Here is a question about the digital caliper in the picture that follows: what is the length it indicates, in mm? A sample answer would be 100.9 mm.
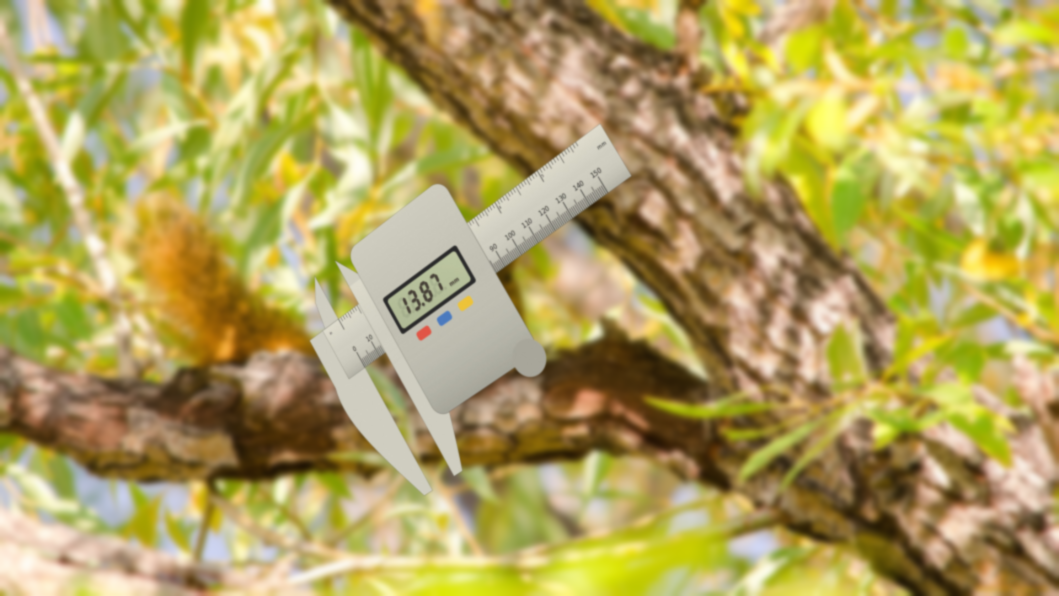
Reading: 13.87 mm
